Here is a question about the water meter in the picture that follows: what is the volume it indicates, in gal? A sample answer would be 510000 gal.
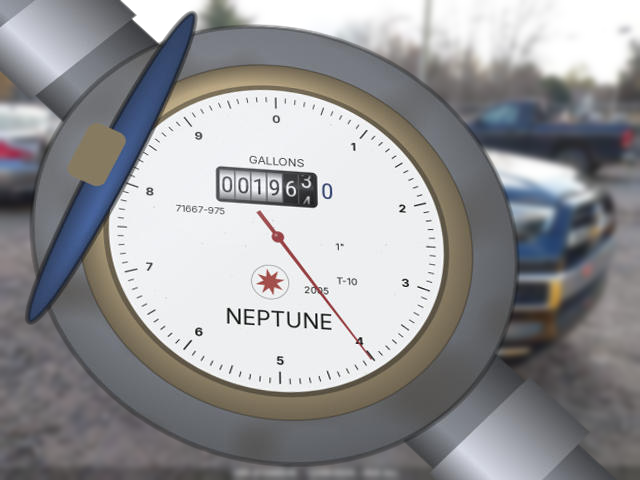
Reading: 19634.0 gal
